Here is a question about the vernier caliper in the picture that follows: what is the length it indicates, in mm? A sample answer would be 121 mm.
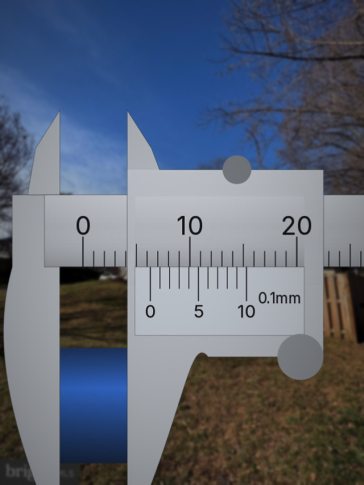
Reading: 6.3 mm
